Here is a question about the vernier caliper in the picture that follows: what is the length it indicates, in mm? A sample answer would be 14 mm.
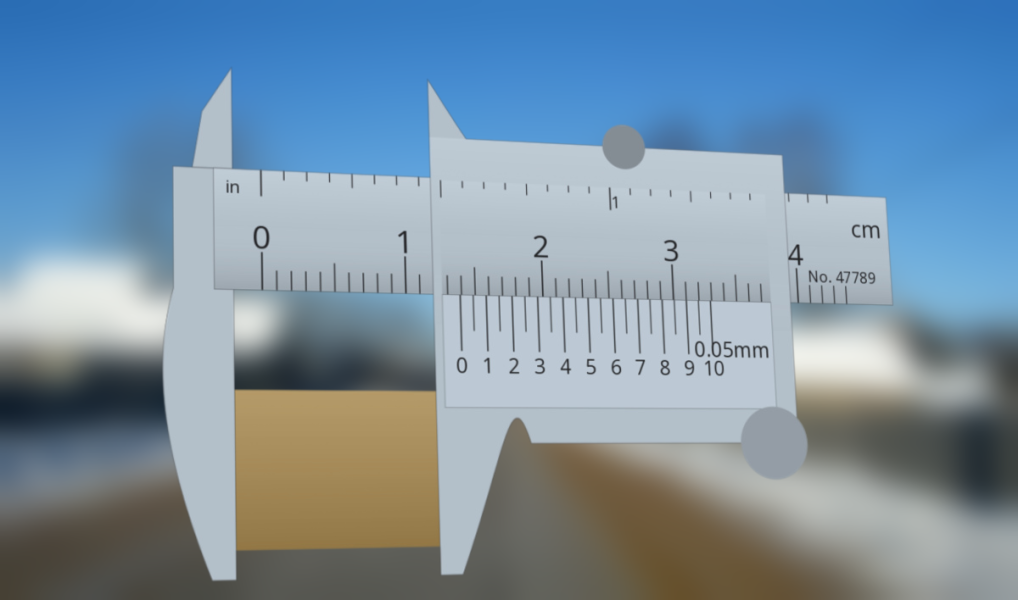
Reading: 13.9 mm
